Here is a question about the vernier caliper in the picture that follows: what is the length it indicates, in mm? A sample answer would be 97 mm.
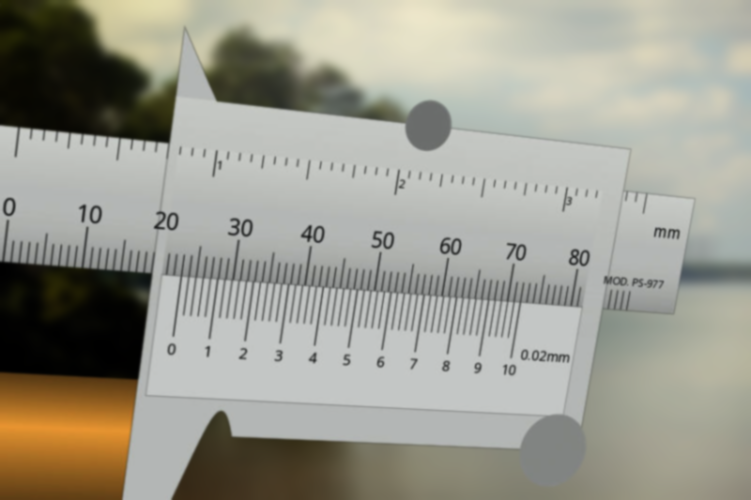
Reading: 23.0 mm
